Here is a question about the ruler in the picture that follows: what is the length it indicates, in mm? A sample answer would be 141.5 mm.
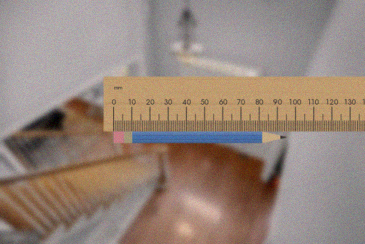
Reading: 95 mm
